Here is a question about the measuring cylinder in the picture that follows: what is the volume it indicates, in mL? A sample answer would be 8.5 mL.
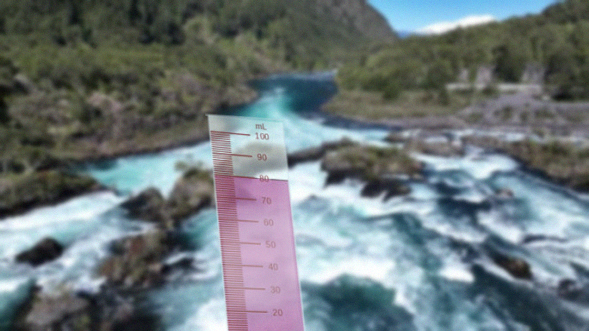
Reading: 80 mL
